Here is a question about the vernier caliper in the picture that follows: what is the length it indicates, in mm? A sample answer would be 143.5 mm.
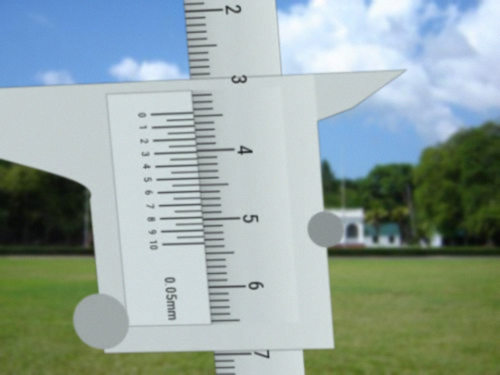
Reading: 34.5 mm
